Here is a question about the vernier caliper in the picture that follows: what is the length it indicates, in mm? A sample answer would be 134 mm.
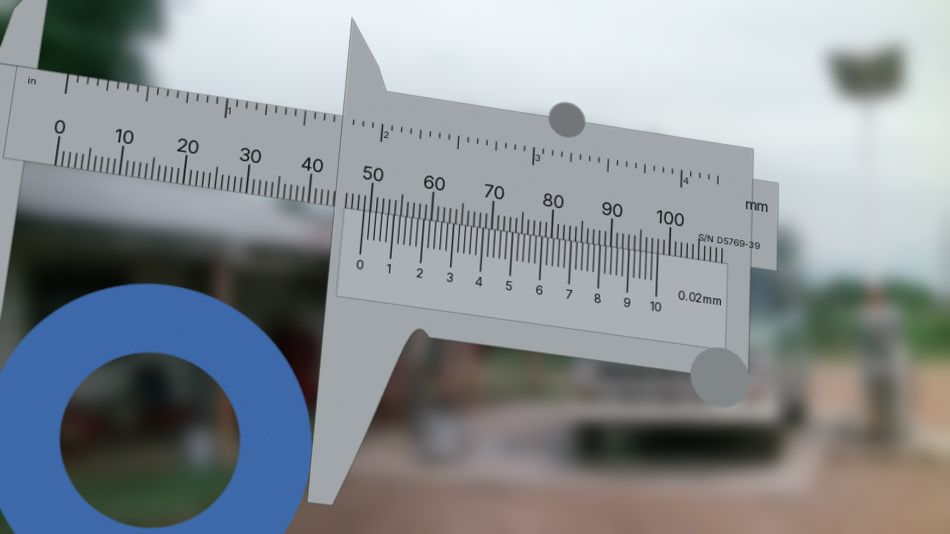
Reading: 49.0 mm
